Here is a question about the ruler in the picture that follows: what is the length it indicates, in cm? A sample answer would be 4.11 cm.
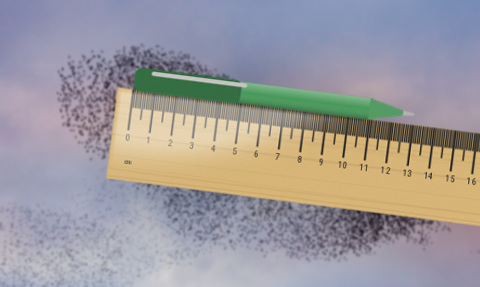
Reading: 13 cm
